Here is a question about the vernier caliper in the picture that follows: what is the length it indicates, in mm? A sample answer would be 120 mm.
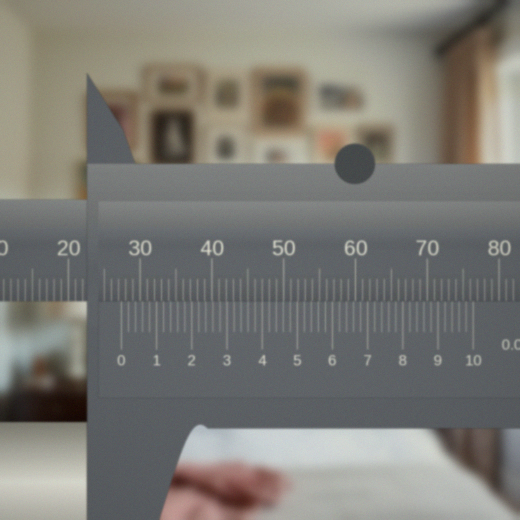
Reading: 27.4 mm
